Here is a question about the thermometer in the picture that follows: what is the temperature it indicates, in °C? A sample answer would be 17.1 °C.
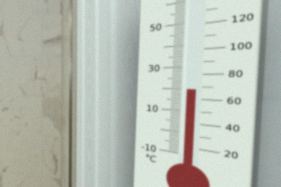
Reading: 20 °C
